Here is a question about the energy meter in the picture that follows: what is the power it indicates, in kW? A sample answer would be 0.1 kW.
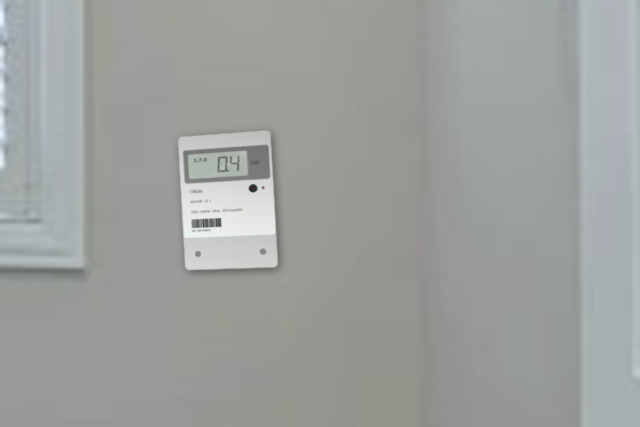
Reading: 0.4 kW
